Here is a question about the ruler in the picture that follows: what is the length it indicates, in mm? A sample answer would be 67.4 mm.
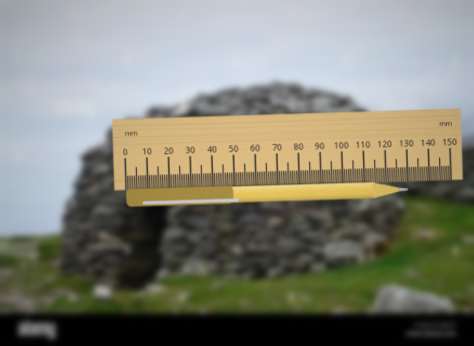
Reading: 130 mm
